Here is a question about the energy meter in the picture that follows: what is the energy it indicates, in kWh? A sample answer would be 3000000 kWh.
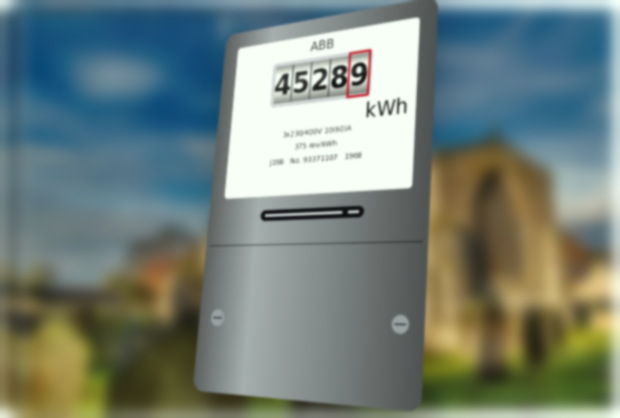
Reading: 4528.9 kWh
